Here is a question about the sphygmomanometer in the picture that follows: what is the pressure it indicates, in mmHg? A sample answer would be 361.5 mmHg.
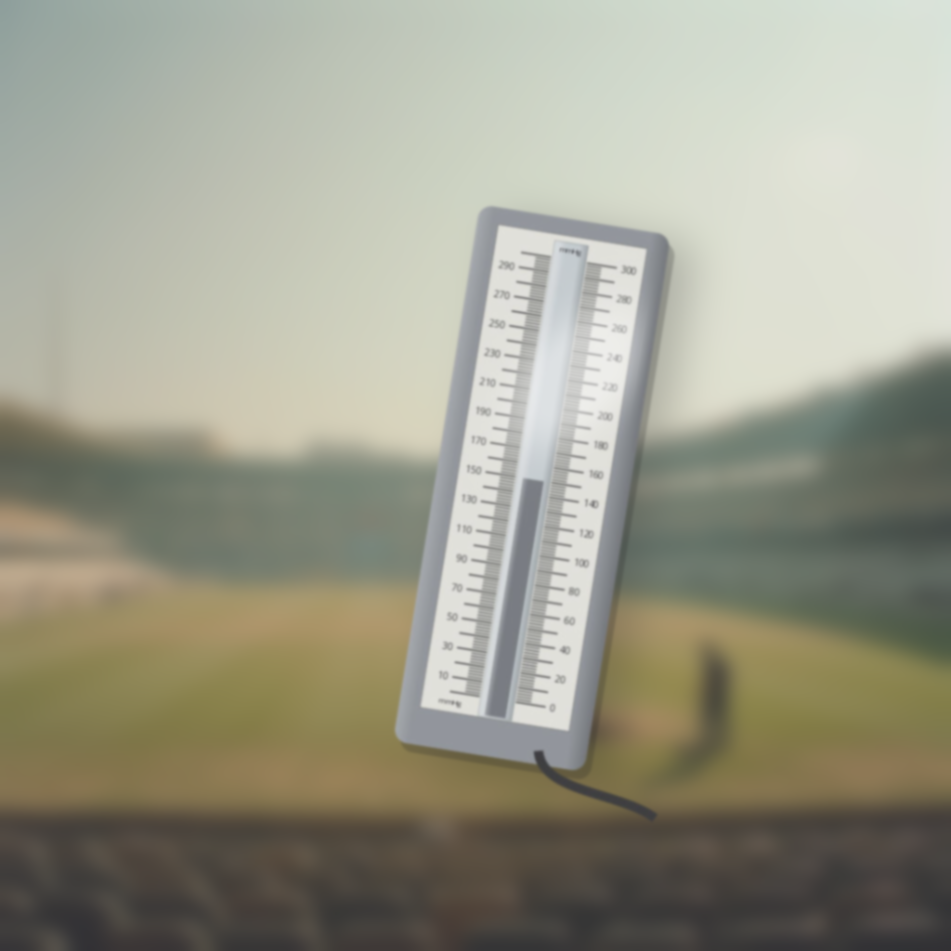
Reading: 150 mmHg
